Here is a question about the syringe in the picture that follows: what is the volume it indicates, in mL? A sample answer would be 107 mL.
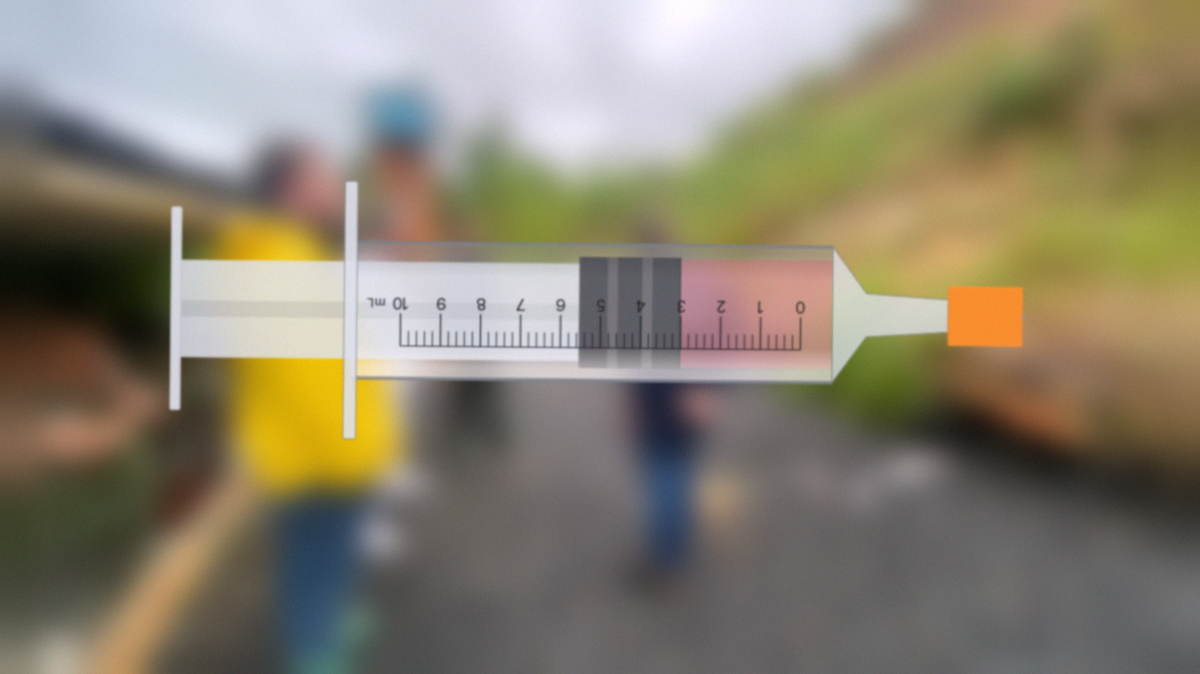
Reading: 3 mL
